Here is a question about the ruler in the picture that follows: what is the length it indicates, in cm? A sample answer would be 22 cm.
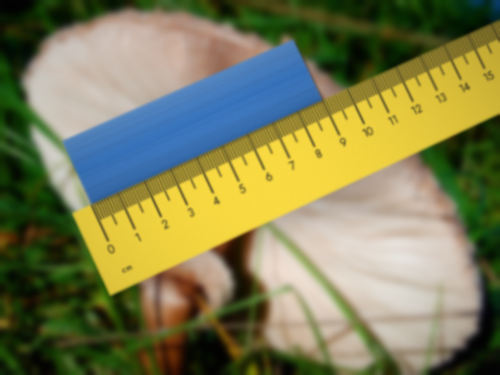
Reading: 9 cm
